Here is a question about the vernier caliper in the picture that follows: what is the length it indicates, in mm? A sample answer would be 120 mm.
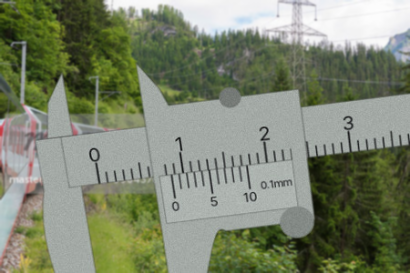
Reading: 8.6 mm
